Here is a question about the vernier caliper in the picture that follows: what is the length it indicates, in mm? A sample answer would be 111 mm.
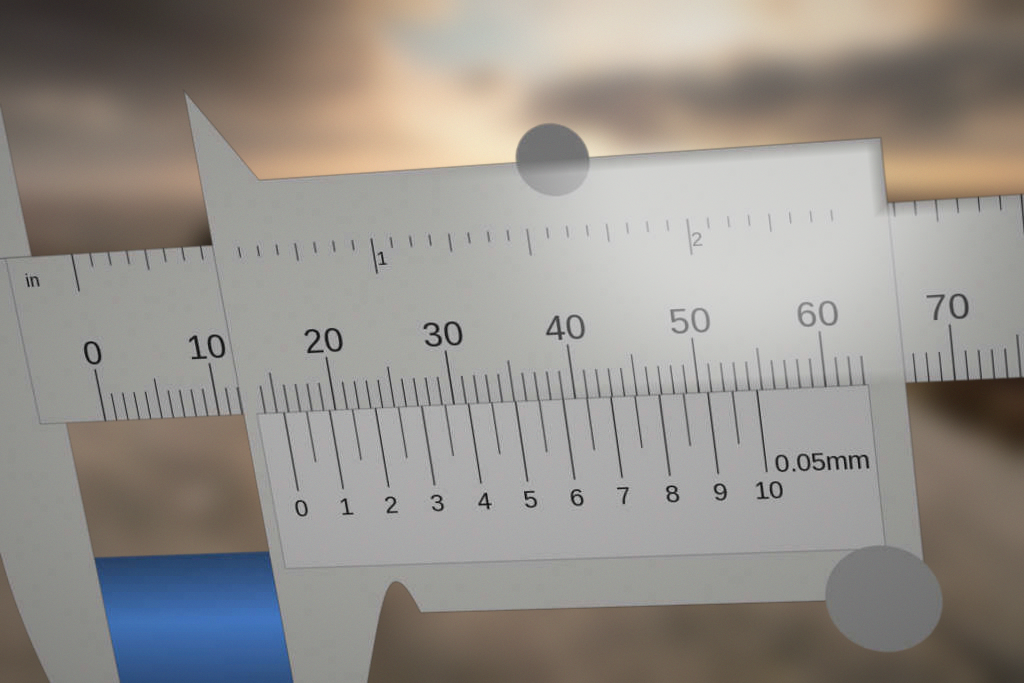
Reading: 15.6 mm
